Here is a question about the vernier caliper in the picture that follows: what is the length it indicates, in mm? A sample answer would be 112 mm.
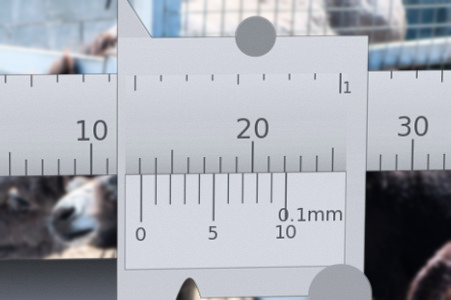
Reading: 13.1 mm
